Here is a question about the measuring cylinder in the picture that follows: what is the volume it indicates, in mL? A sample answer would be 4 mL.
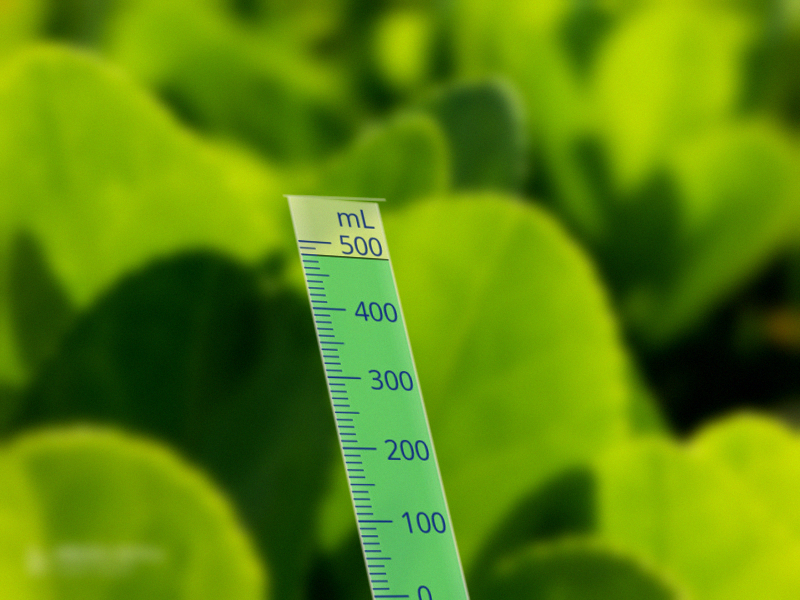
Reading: 480 mL
